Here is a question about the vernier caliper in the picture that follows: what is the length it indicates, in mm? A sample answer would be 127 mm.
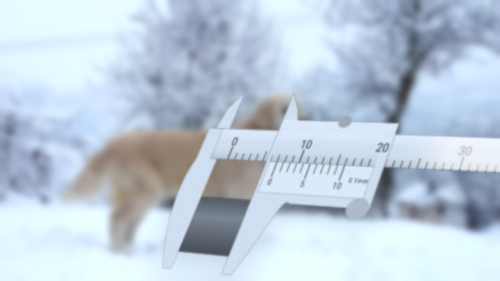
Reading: 7.0 mm
